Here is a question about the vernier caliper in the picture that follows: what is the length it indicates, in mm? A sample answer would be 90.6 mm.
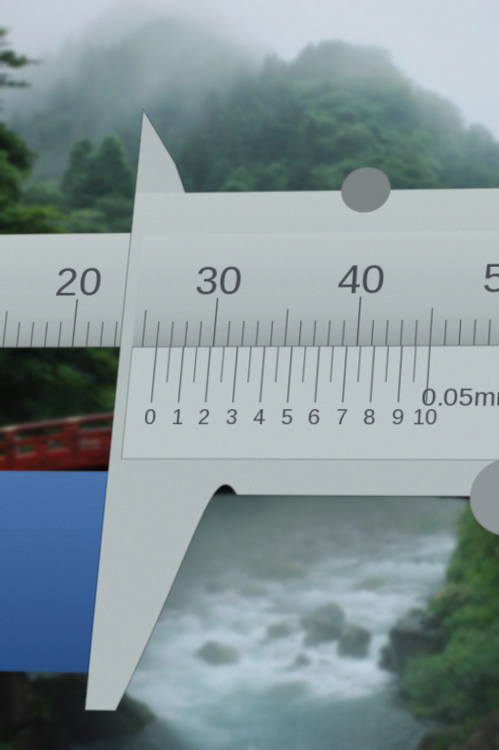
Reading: 26.0 mm
